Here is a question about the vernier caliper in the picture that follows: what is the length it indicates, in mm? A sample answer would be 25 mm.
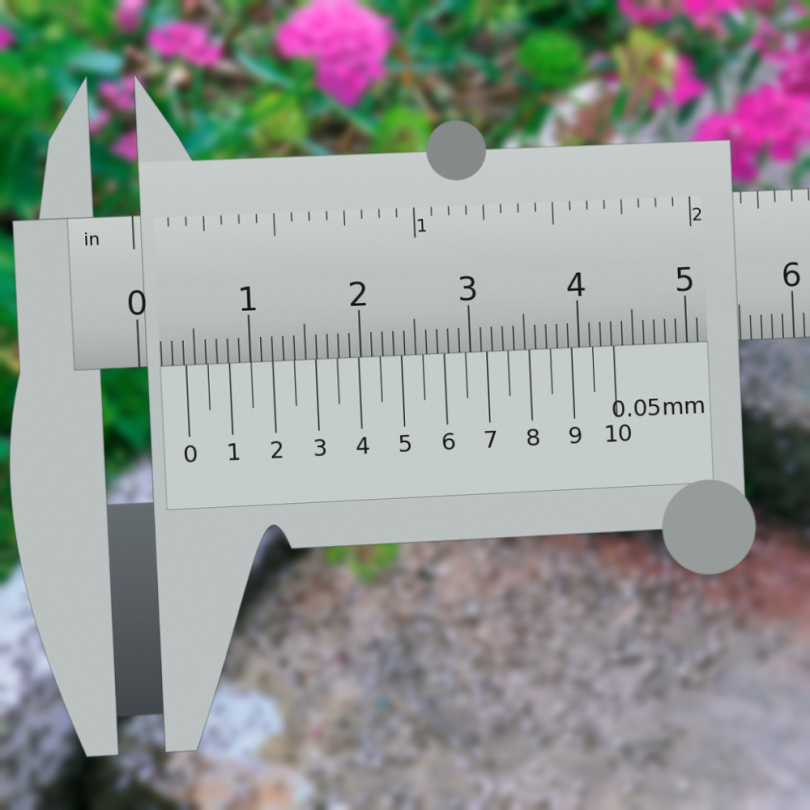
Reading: 4.2 mm
